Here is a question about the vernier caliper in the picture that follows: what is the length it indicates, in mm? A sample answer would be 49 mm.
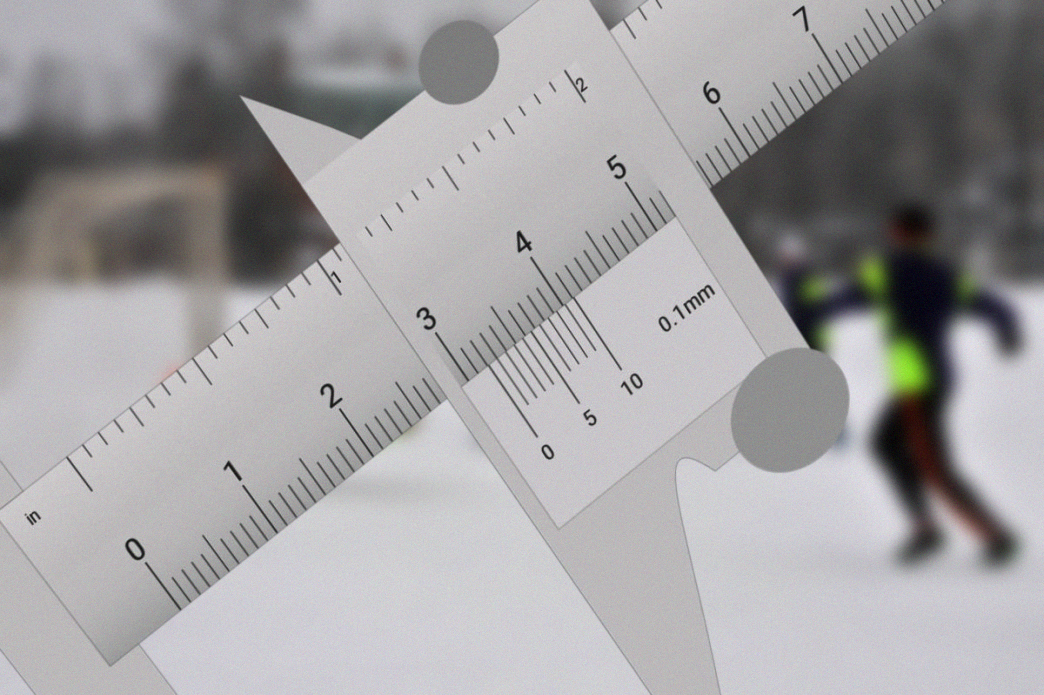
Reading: 32.1 mm
